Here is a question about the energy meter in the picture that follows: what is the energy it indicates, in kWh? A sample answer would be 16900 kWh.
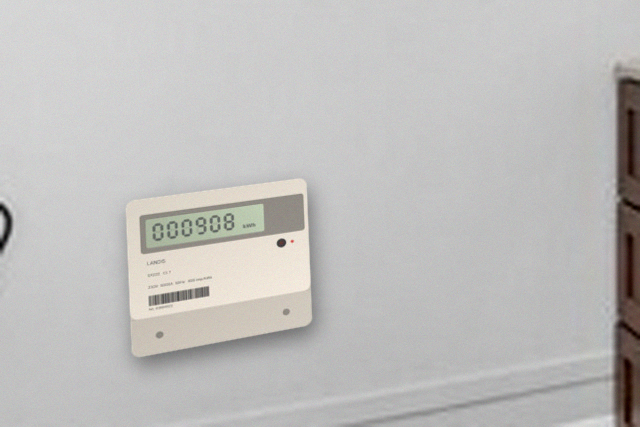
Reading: 908 kWh
